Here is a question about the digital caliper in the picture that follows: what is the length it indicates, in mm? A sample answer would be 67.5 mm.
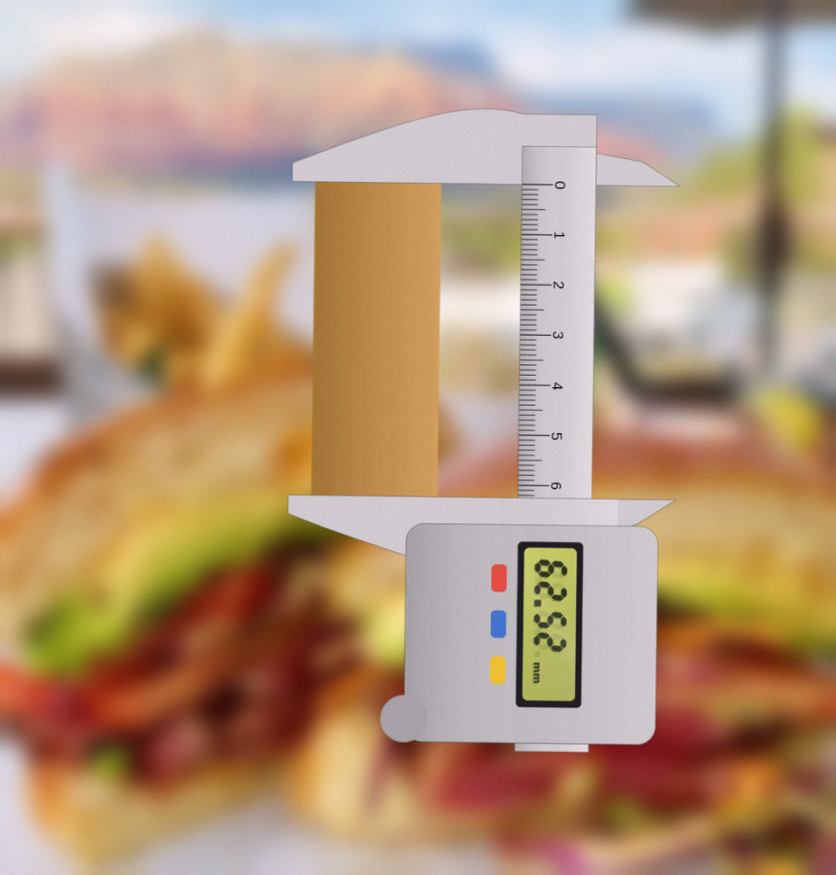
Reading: 62.52 mm
